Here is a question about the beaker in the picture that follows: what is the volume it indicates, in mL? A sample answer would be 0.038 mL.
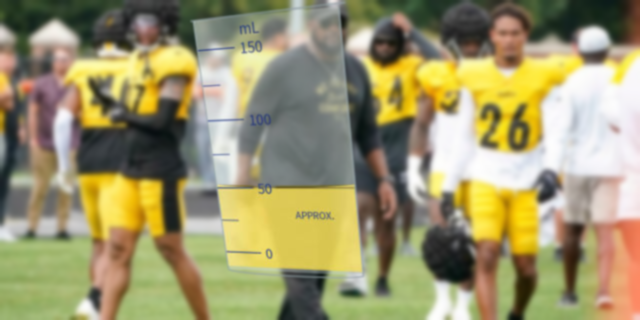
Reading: 50 mL
